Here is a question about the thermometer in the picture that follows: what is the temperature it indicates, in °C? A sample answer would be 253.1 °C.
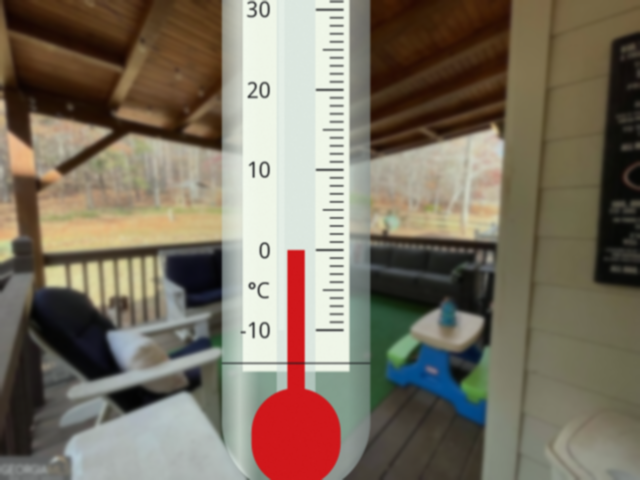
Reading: 0 °C
